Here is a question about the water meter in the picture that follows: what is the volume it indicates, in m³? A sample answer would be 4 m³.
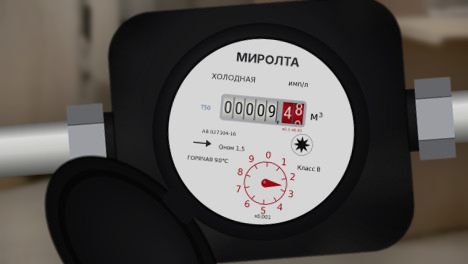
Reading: 9.482 m³
